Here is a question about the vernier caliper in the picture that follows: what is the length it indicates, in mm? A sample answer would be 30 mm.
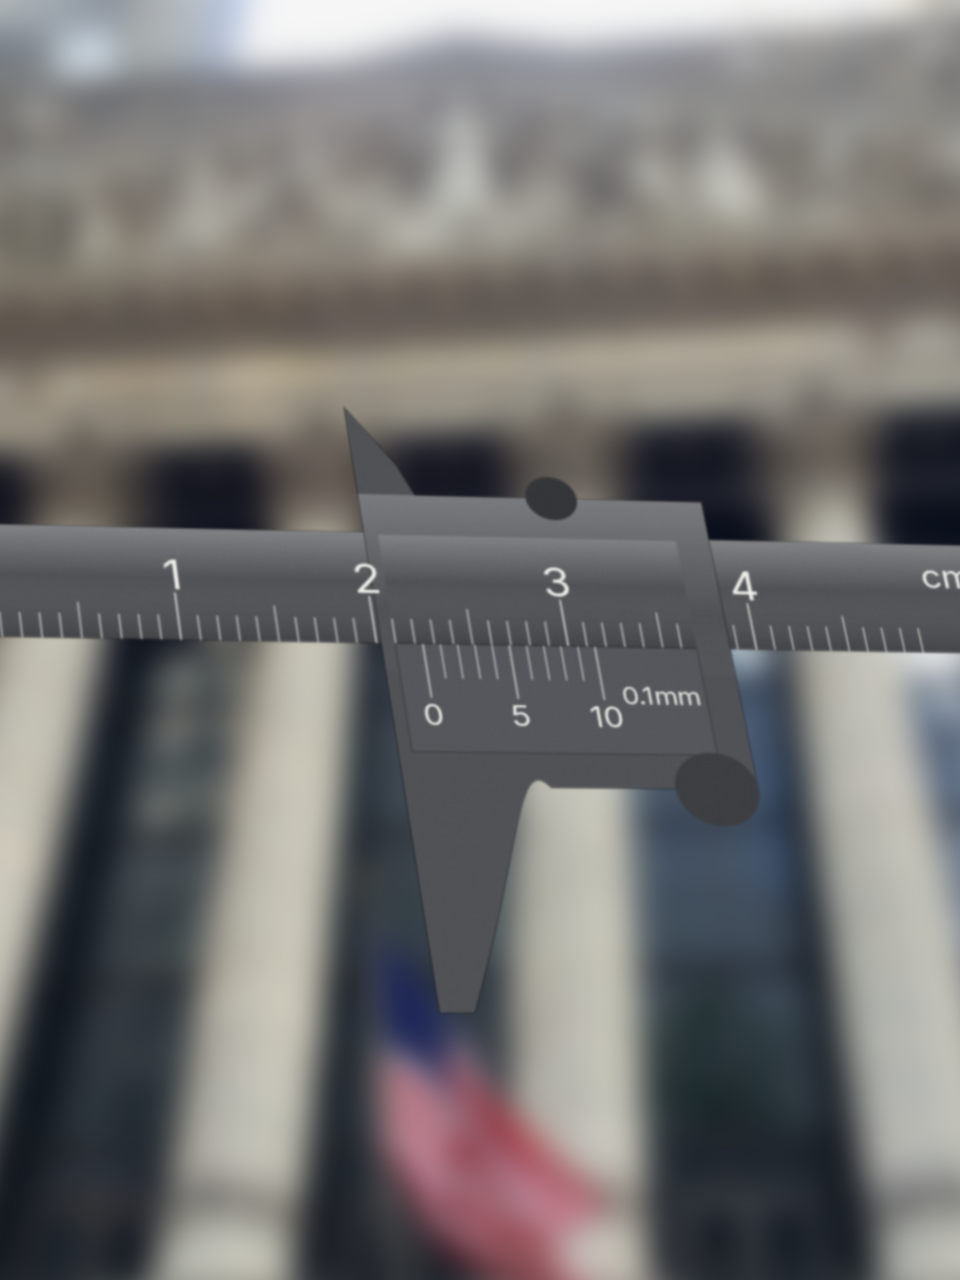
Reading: 22.4 mm
